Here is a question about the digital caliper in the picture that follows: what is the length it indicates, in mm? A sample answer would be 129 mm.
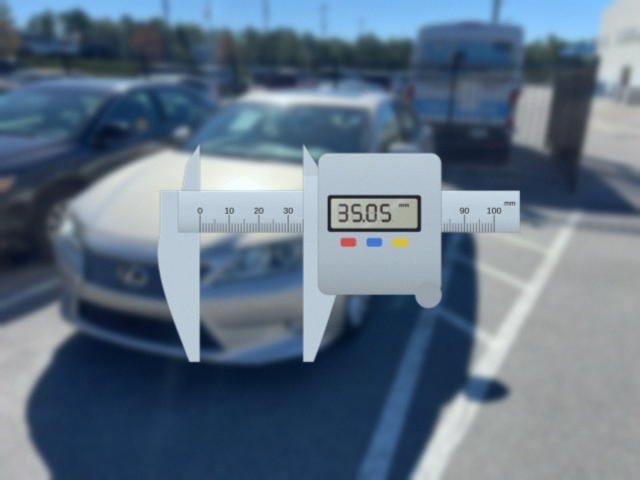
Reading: 35.05 mm
